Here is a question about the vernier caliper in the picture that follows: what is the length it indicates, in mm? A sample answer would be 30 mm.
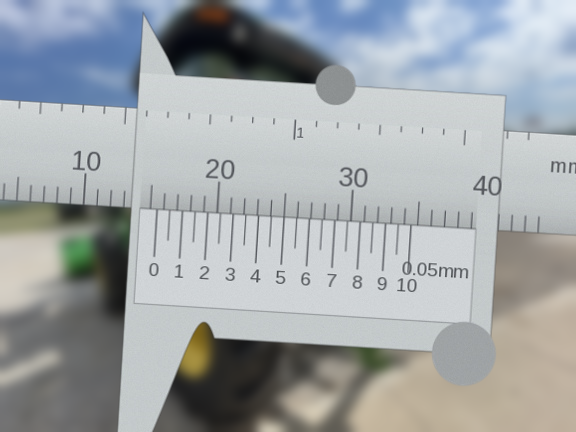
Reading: 15.5 mm
